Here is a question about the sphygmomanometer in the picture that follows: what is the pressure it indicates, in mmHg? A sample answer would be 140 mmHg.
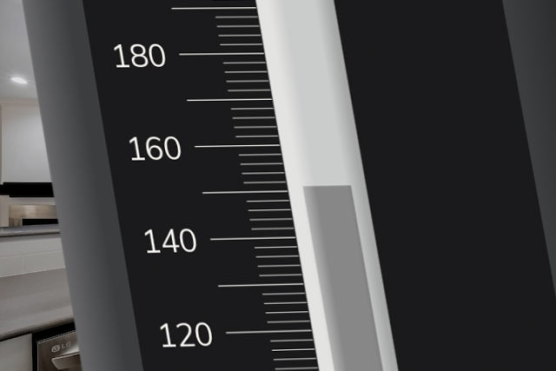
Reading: 151 mmHg
